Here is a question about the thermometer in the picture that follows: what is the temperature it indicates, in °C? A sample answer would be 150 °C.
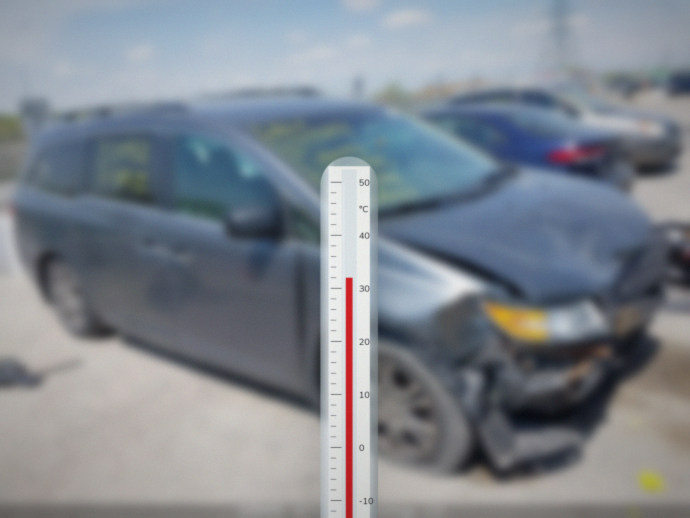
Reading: 32 °C
